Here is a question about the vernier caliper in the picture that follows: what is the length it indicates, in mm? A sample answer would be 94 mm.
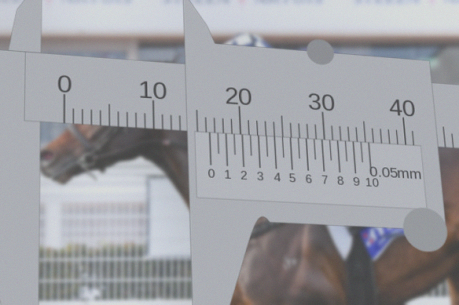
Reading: 16.4 mm
